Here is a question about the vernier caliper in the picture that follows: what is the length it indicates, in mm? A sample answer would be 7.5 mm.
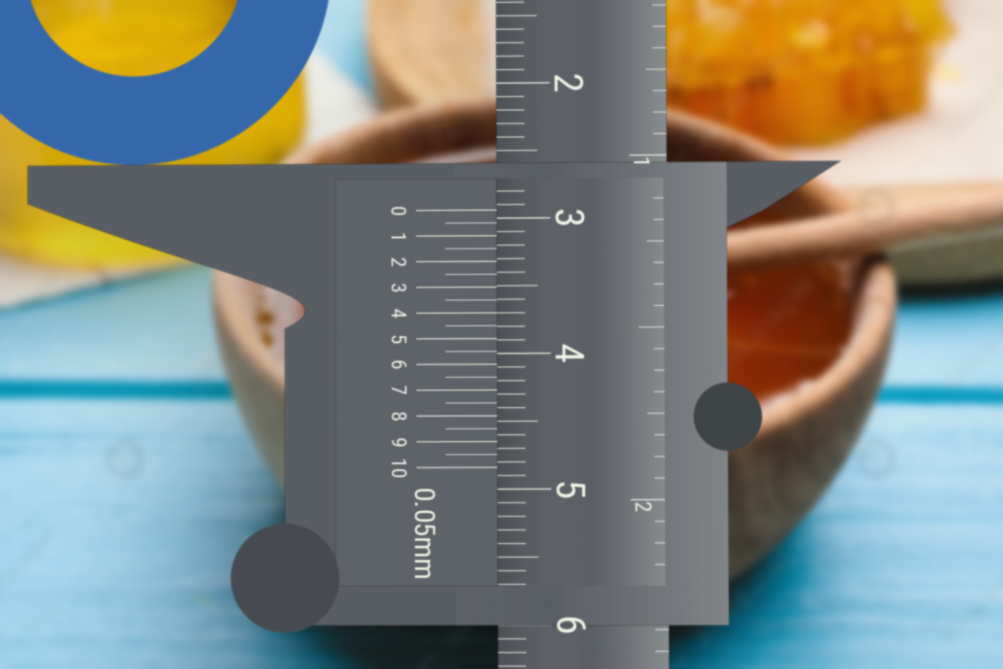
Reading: 29.4 mm
